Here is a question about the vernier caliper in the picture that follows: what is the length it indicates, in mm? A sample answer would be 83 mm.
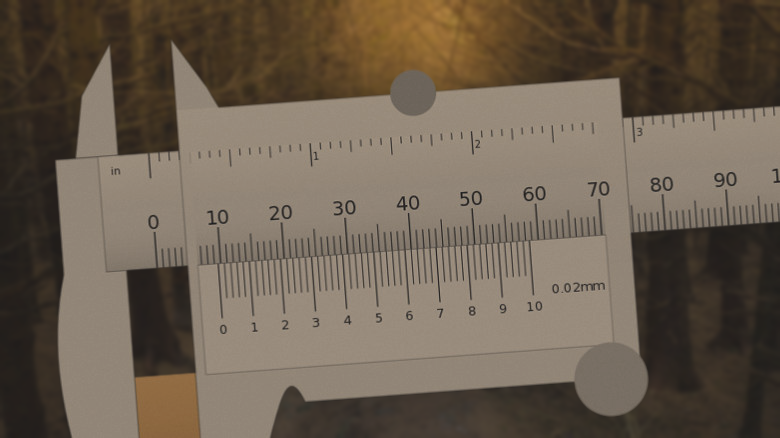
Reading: 9.6 mm
